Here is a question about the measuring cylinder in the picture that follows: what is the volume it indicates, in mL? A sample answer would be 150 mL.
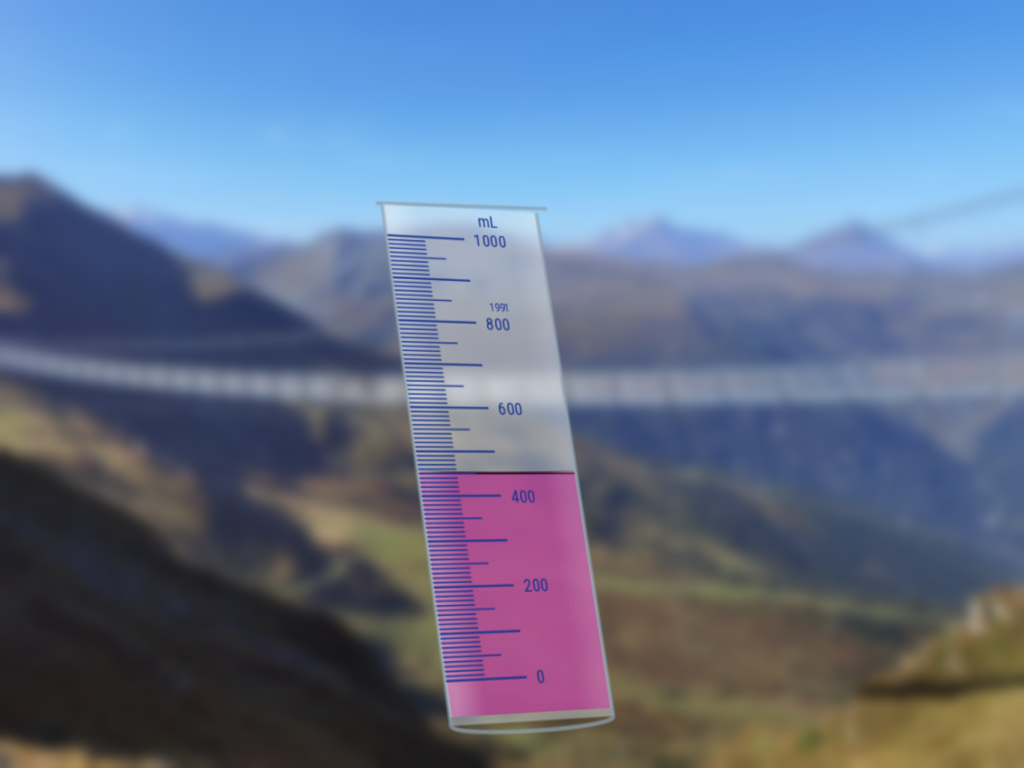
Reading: 450 mL
